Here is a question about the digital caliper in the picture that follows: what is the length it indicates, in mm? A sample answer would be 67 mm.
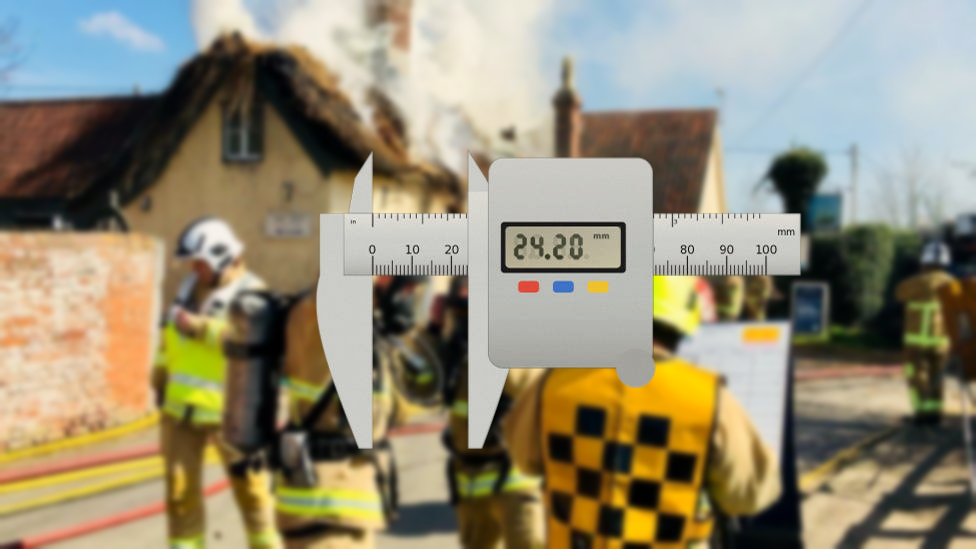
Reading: 24.20 mm
